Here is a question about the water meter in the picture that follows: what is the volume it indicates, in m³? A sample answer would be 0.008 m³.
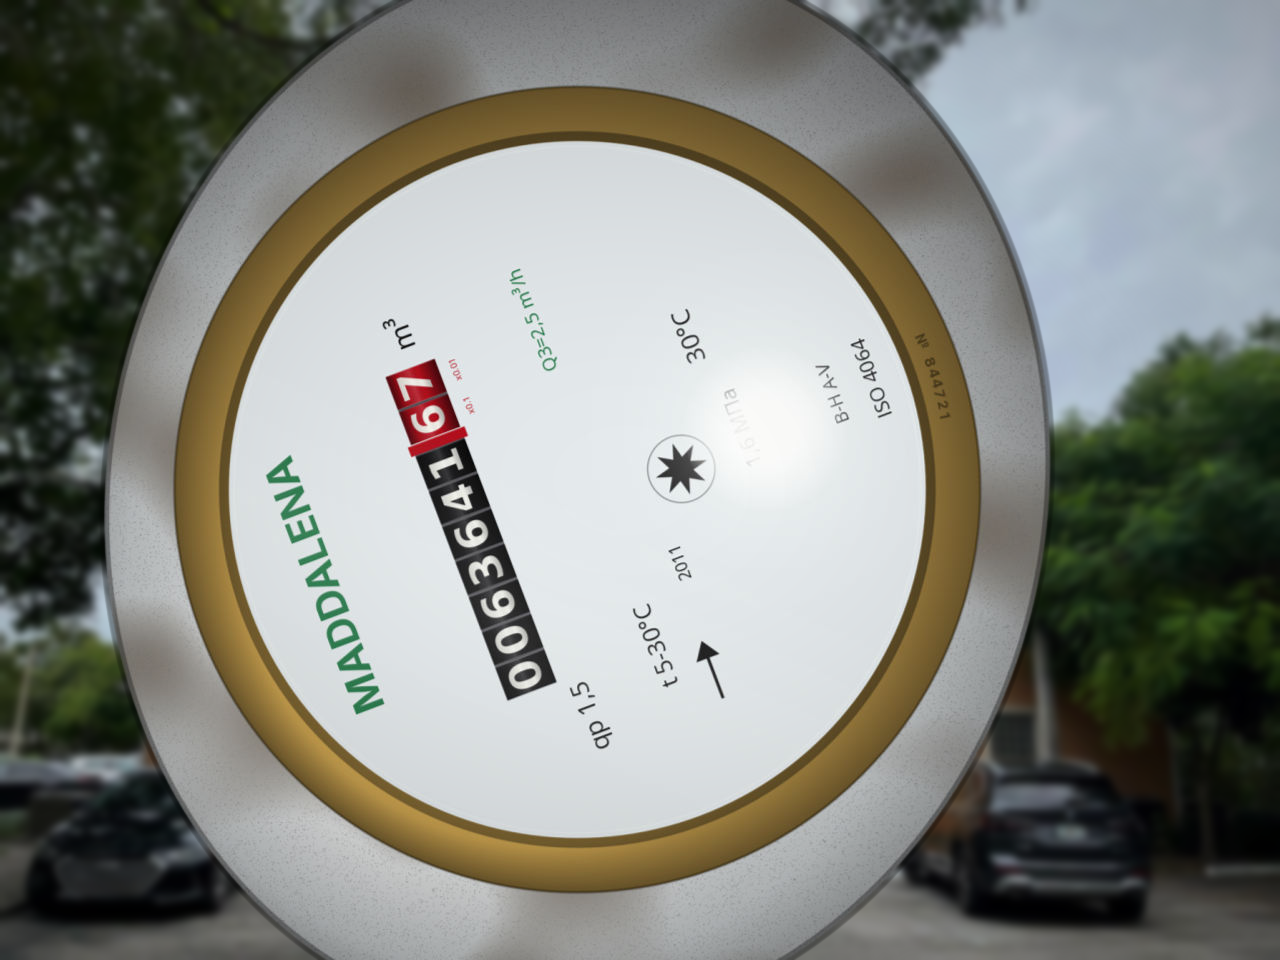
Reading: 63641.67 m³
